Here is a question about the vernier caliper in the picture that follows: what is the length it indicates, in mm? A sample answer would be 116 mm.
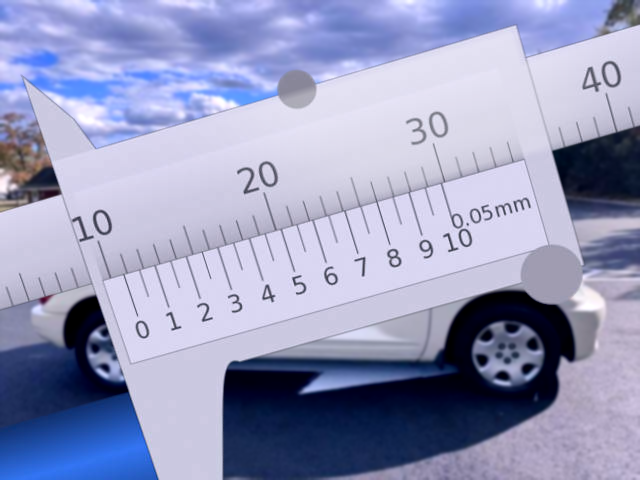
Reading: 10.8 mm
